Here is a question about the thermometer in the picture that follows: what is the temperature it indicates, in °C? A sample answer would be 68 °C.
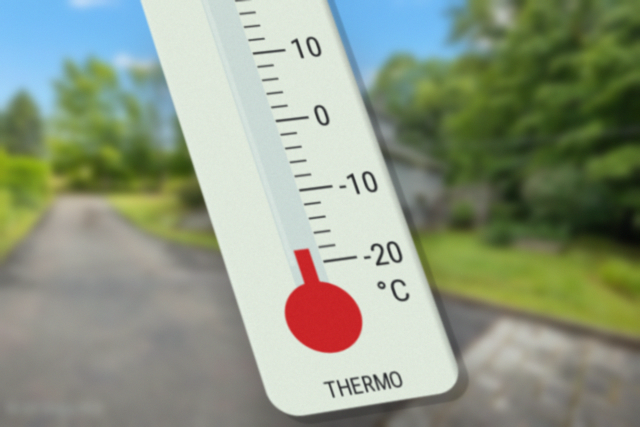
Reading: -18 °C
